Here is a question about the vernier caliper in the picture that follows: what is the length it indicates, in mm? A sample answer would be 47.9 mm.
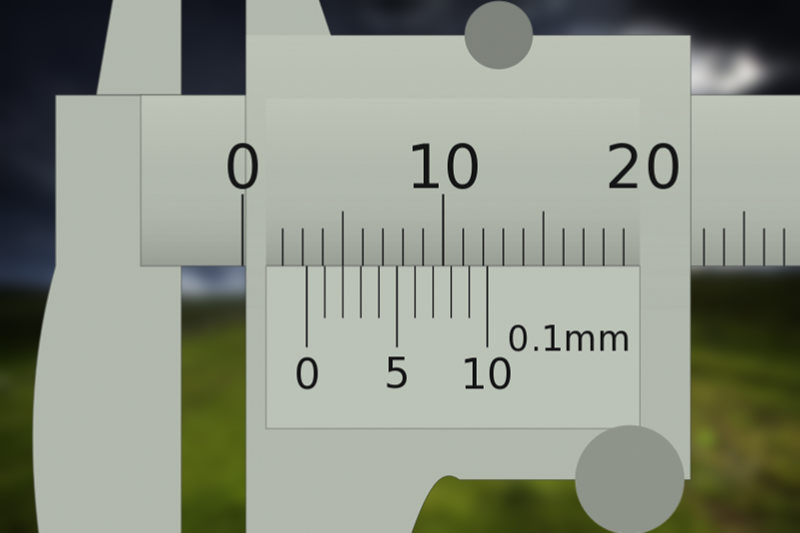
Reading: 3.2 mm
